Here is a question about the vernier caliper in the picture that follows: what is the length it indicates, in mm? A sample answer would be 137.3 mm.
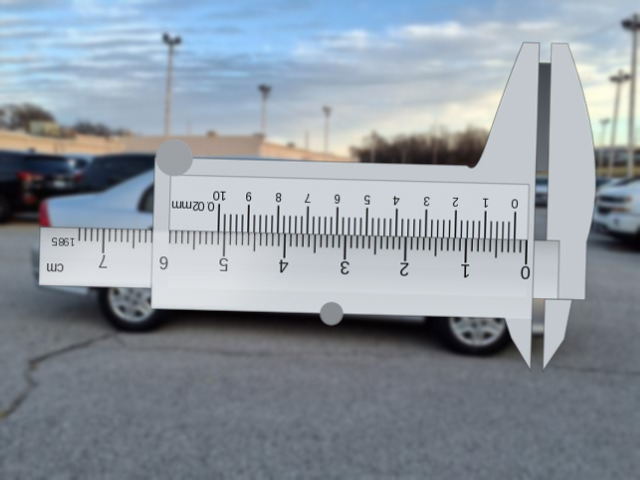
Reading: 2.0 mm
